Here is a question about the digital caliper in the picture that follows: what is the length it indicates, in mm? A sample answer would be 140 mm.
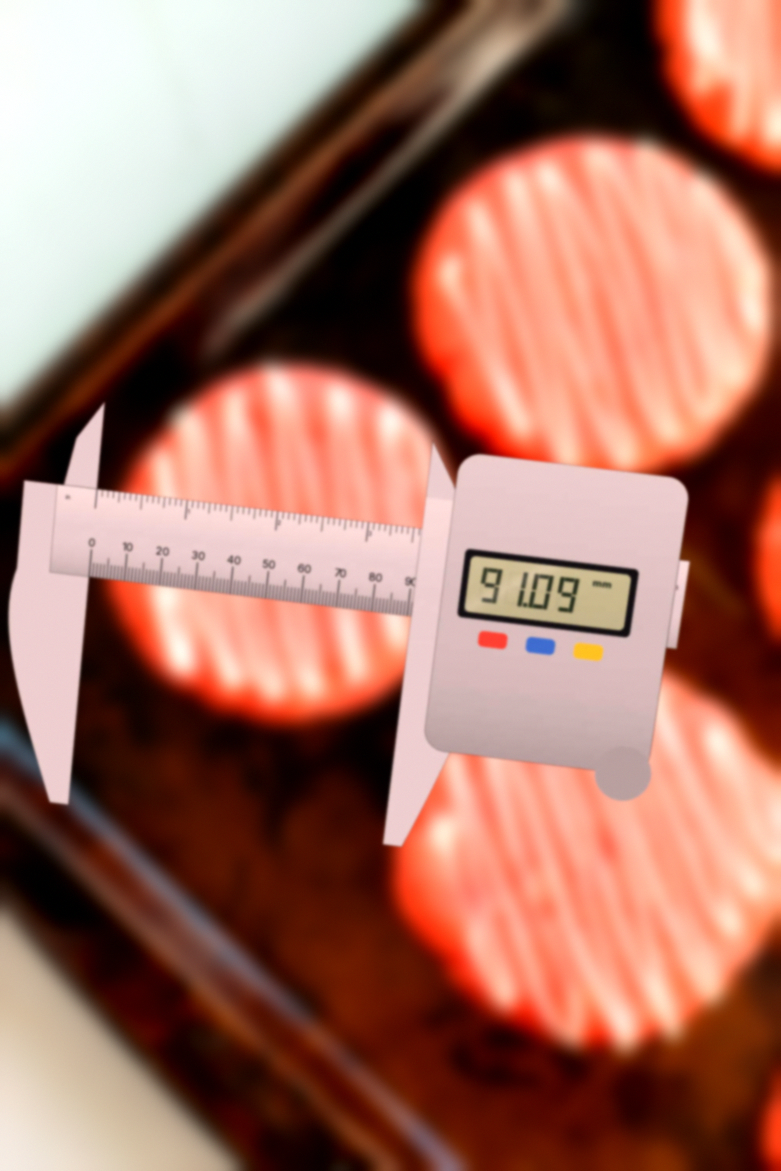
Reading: 91.09 mm
